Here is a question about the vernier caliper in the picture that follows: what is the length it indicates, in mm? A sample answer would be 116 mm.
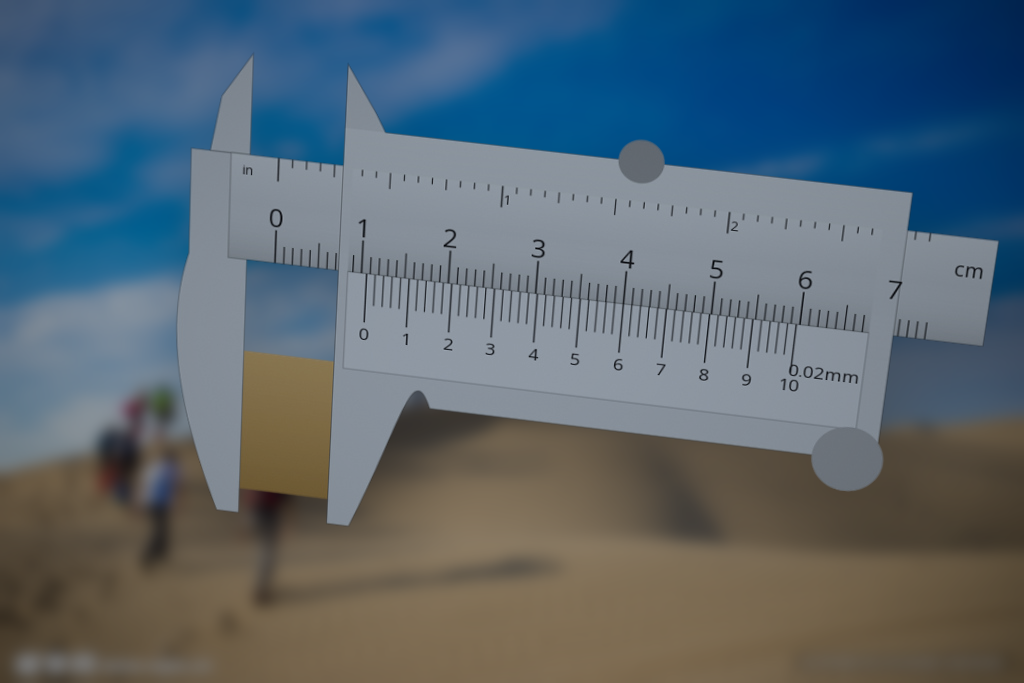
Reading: 10.6 mm
